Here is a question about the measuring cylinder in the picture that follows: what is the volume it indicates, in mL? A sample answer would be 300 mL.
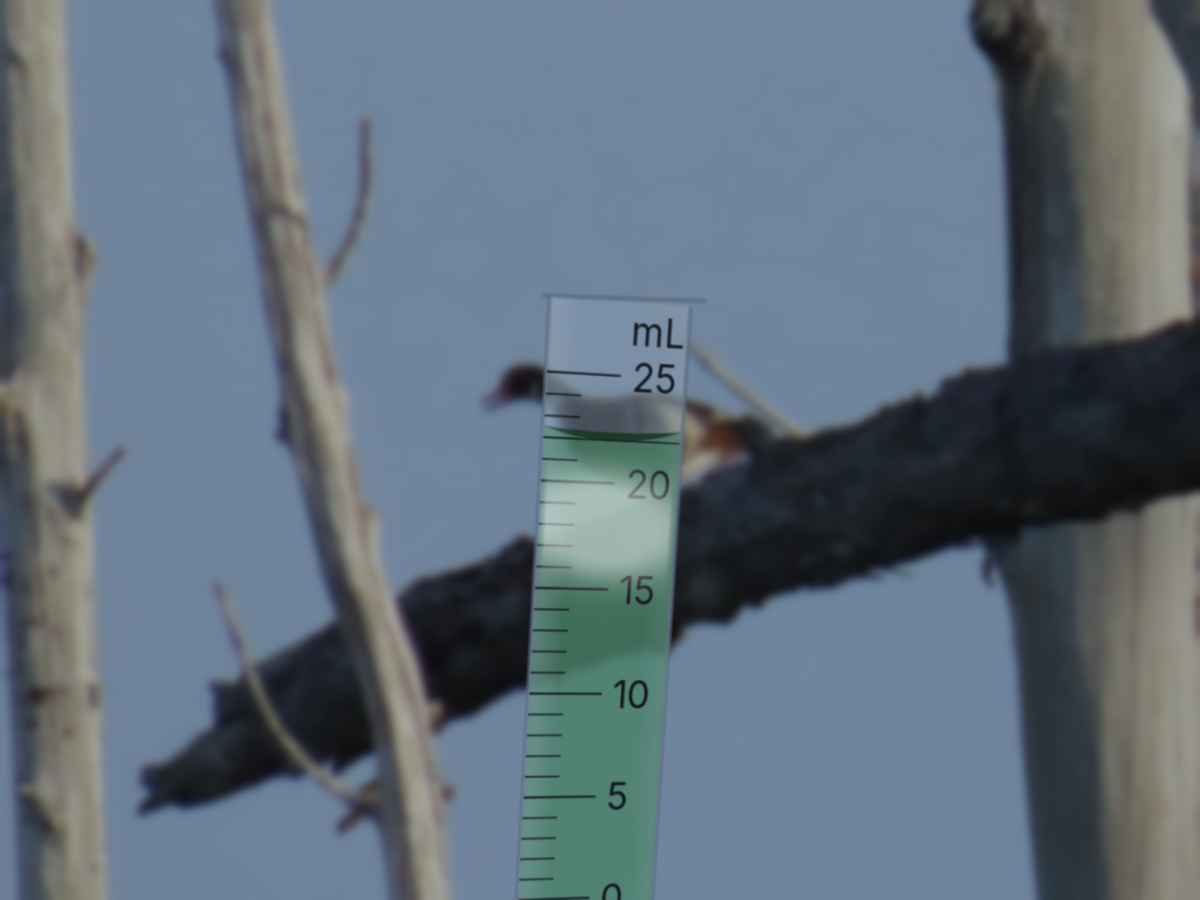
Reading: 22 mL
